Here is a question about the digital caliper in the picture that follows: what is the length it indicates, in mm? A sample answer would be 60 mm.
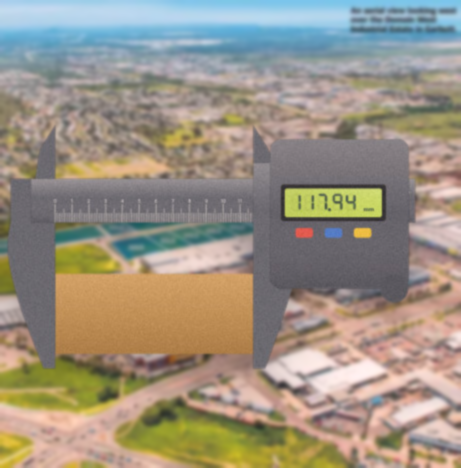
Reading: 117.94 mm
